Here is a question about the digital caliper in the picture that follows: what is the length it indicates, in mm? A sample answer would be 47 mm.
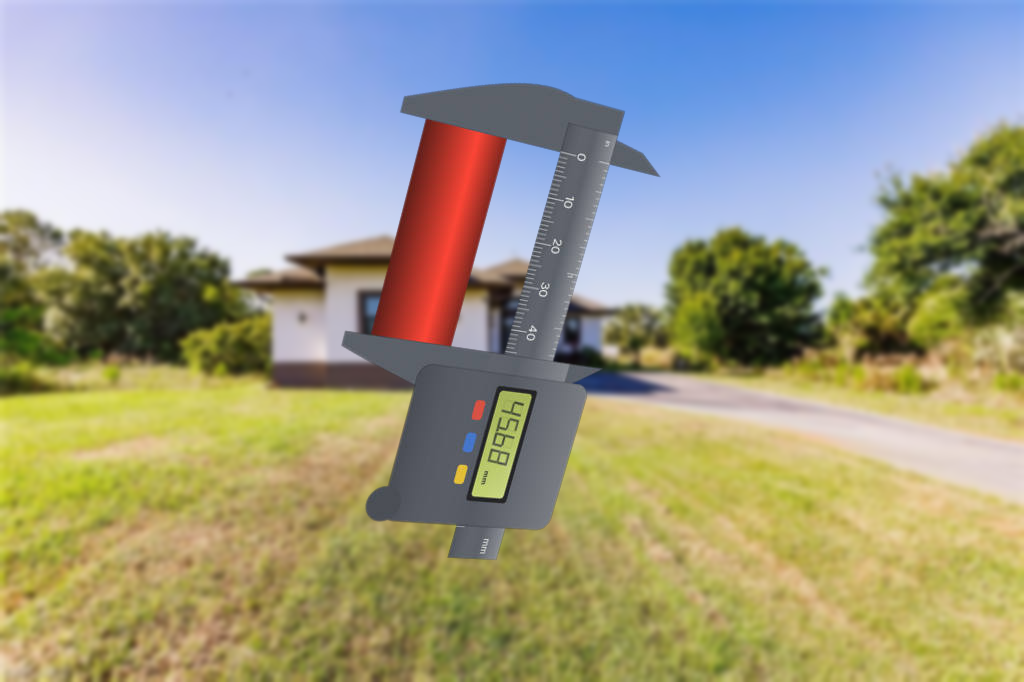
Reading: 45.68 mm
